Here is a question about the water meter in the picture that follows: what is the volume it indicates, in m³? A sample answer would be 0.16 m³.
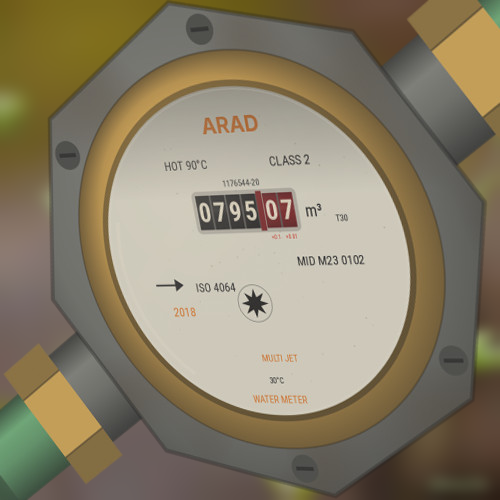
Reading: 795.07 m³
